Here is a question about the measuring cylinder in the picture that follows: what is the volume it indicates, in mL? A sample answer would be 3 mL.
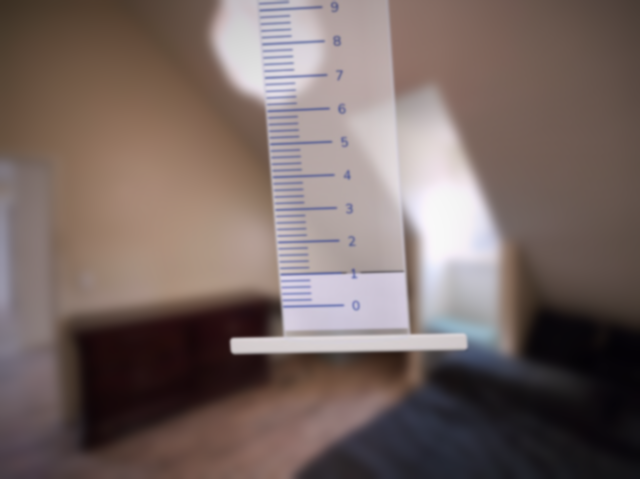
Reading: 1 mL
